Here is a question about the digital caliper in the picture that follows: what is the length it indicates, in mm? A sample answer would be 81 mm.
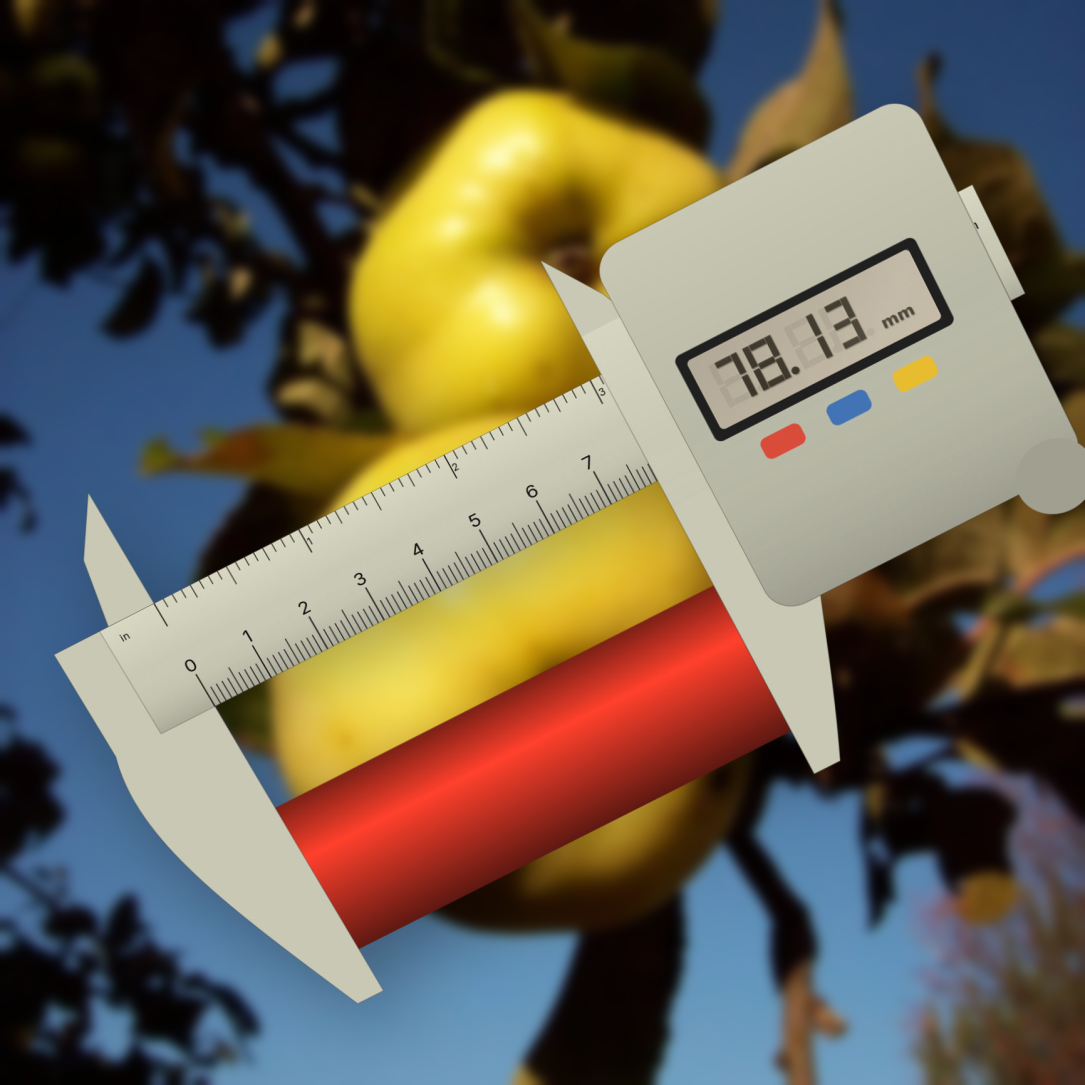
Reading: 78.13 mm
